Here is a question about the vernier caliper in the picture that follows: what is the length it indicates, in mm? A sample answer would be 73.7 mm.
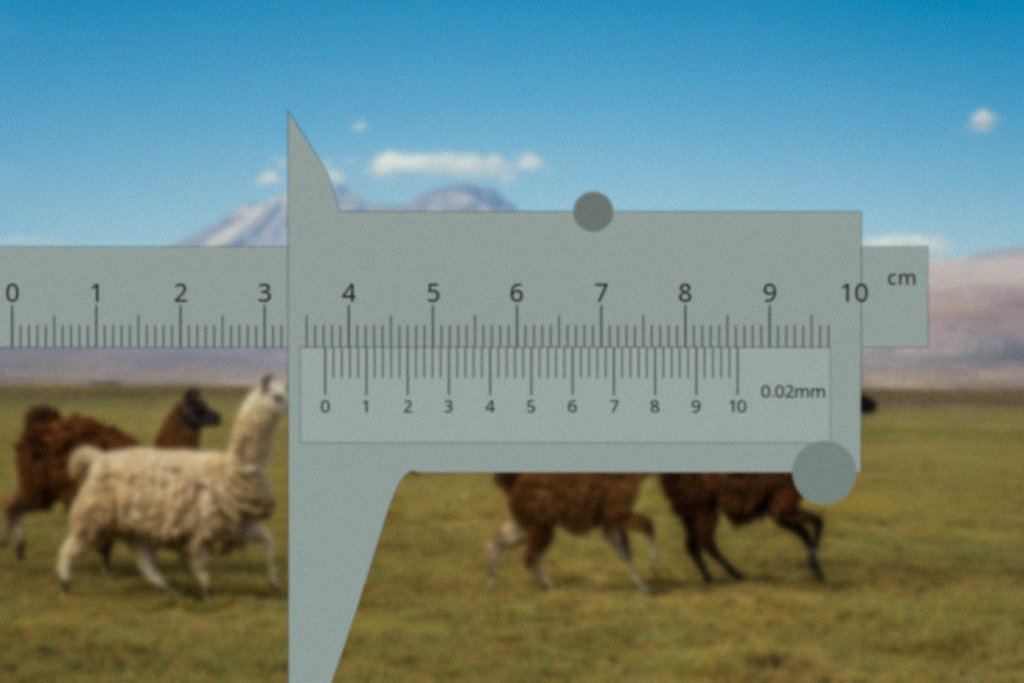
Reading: 37.2 mm
